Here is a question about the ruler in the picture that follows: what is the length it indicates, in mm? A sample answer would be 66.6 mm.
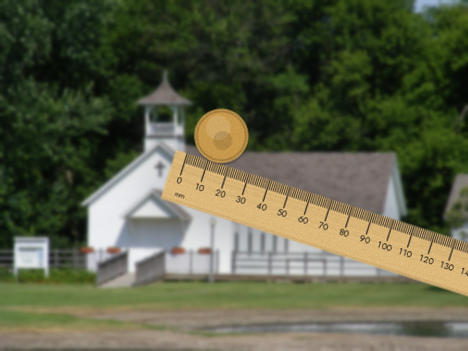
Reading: 25 mm
